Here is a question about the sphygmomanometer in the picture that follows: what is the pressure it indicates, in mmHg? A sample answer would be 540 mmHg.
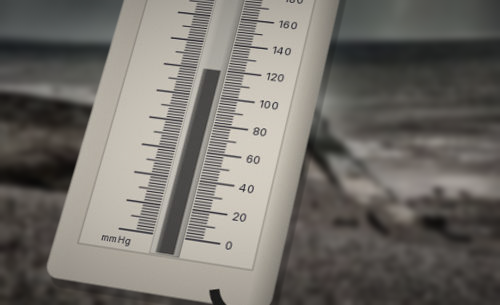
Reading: 120 mmHg
